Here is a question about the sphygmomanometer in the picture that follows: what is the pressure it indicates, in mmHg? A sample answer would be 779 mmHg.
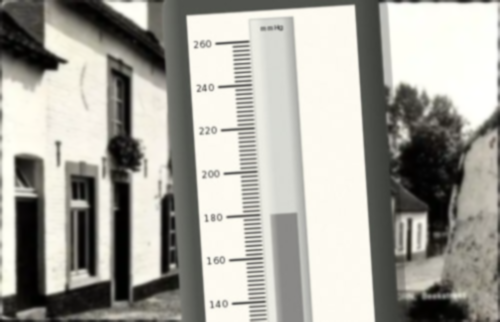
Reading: 180 mmHg
